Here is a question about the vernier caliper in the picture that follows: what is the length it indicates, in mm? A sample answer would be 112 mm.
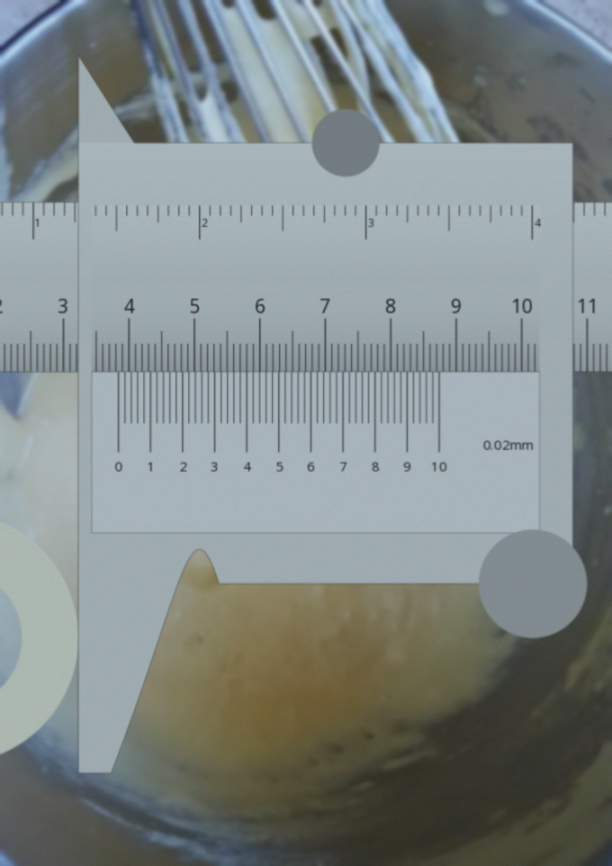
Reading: 38.4 mm
